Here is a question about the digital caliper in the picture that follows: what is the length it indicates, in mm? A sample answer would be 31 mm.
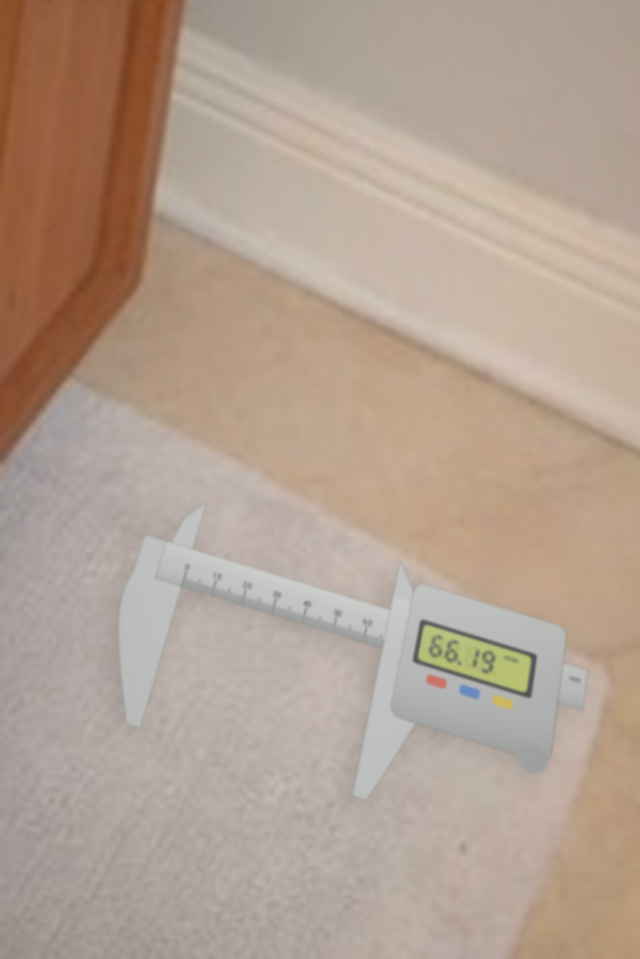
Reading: 66.19 mm
